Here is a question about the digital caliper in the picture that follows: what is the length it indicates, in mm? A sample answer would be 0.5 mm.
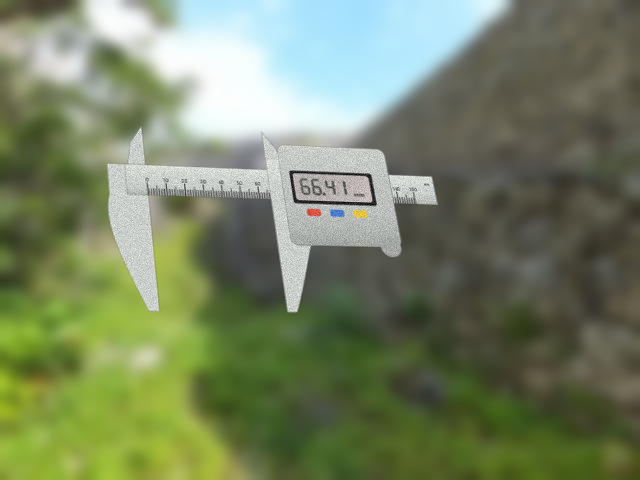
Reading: 66.41 mm
